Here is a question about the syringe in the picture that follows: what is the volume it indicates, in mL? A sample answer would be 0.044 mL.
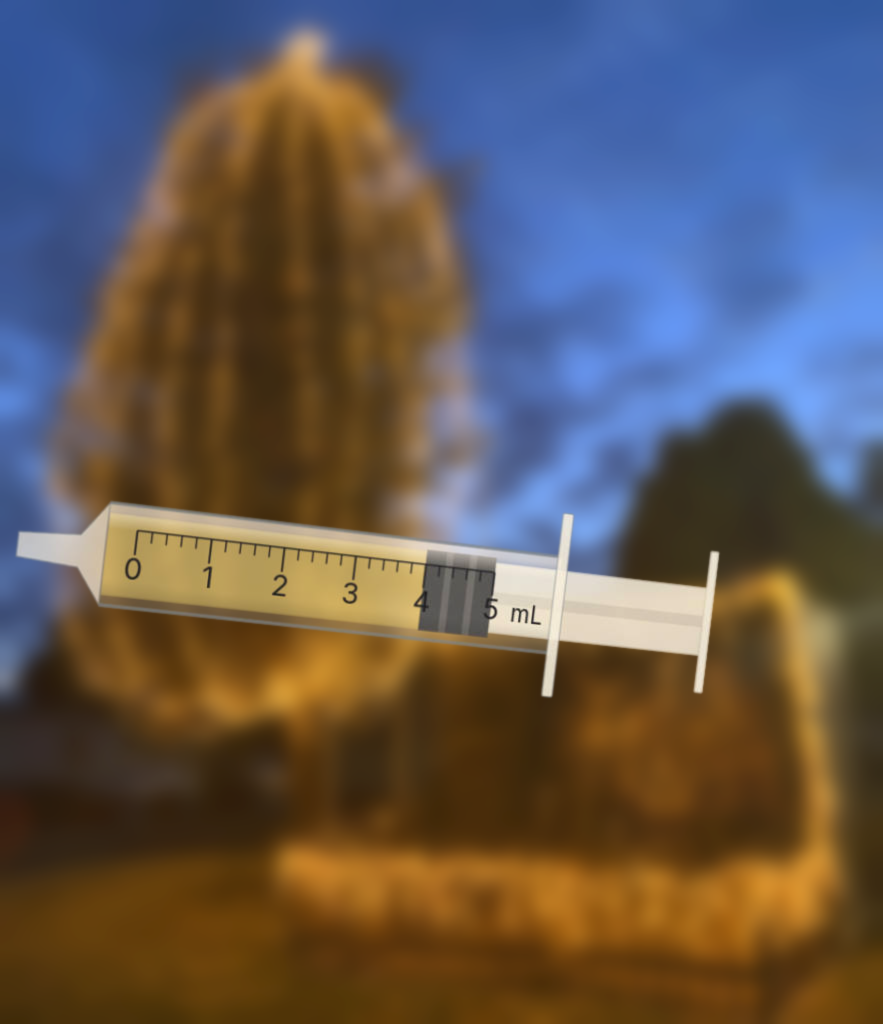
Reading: 4 mL
